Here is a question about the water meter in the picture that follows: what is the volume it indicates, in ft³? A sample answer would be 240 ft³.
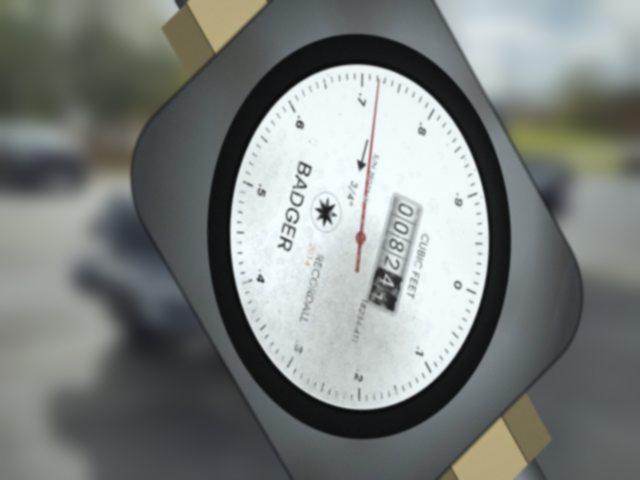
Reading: 8240.72 ft³
